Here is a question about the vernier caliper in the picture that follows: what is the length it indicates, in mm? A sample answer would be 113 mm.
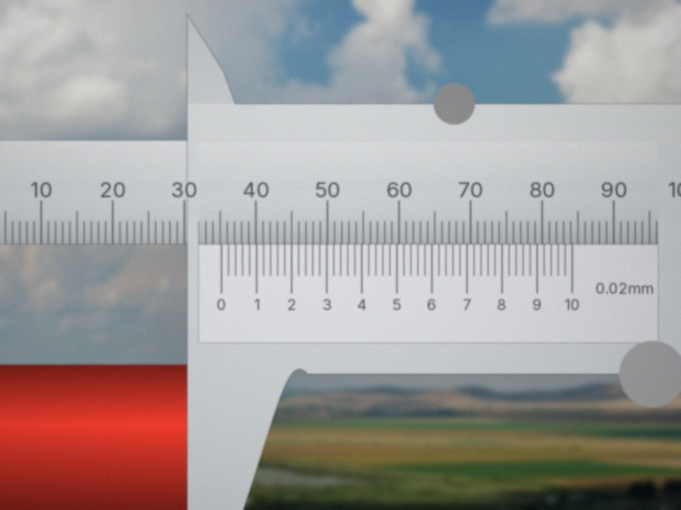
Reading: 35.2 mm
